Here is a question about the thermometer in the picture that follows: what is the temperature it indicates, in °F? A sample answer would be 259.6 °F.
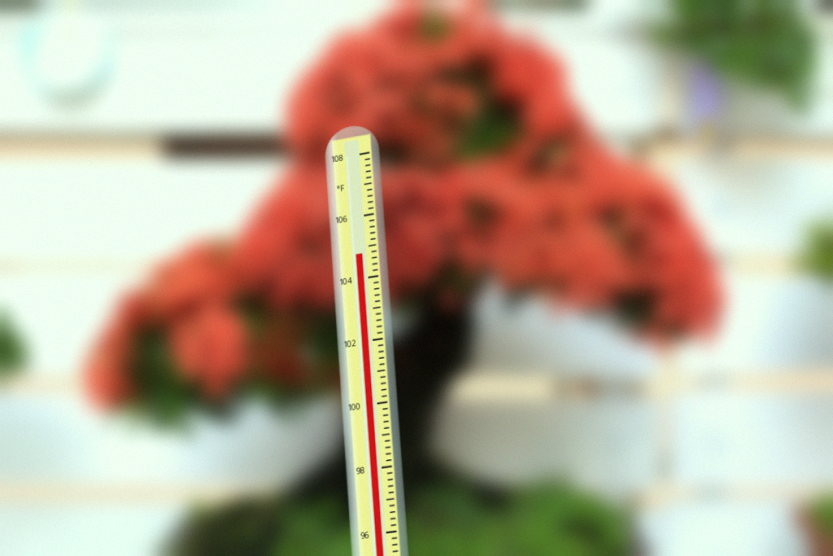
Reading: 104.8 °F
